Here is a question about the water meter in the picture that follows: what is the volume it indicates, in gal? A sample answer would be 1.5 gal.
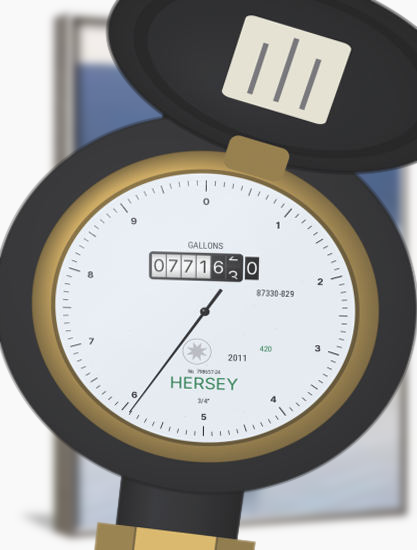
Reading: 771625.9 gal
